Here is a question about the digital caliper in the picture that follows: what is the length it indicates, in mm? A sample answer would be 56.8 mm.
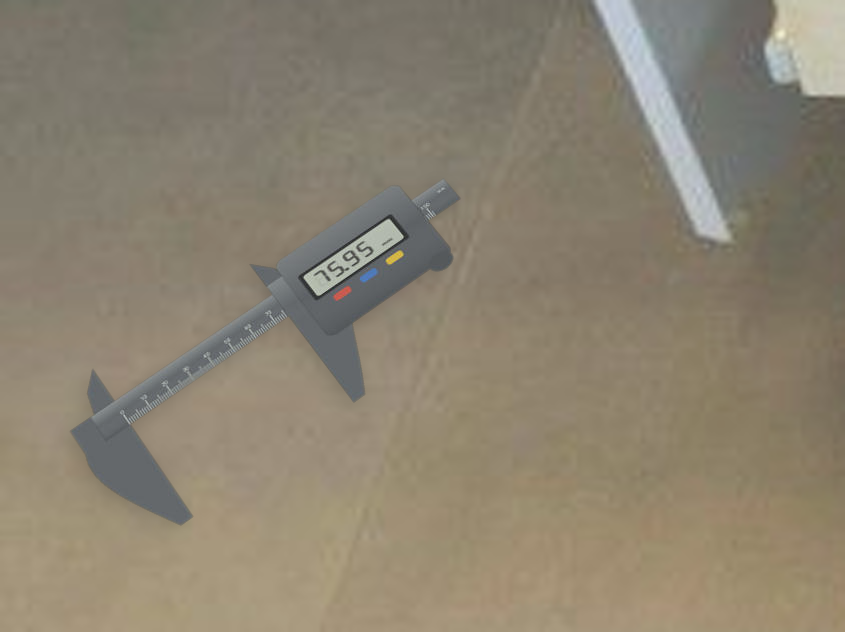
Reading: 75.95 mm
